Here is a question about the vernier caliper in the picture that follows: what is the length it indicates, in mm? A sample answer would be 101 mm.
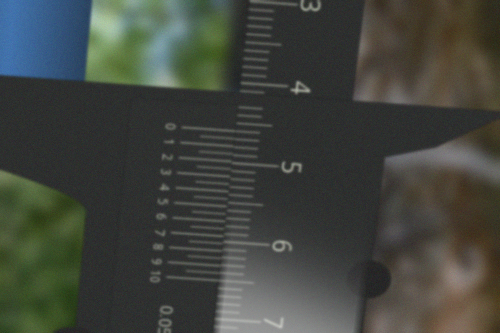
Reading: 46.0 mm
